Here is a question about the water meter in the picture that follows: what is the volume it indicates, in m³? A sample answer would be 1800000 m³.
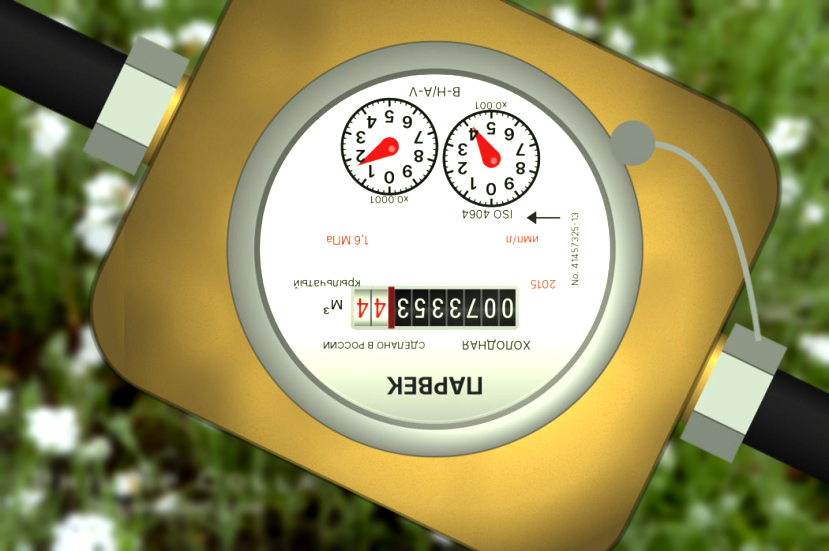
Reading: 73353.4441 m³
